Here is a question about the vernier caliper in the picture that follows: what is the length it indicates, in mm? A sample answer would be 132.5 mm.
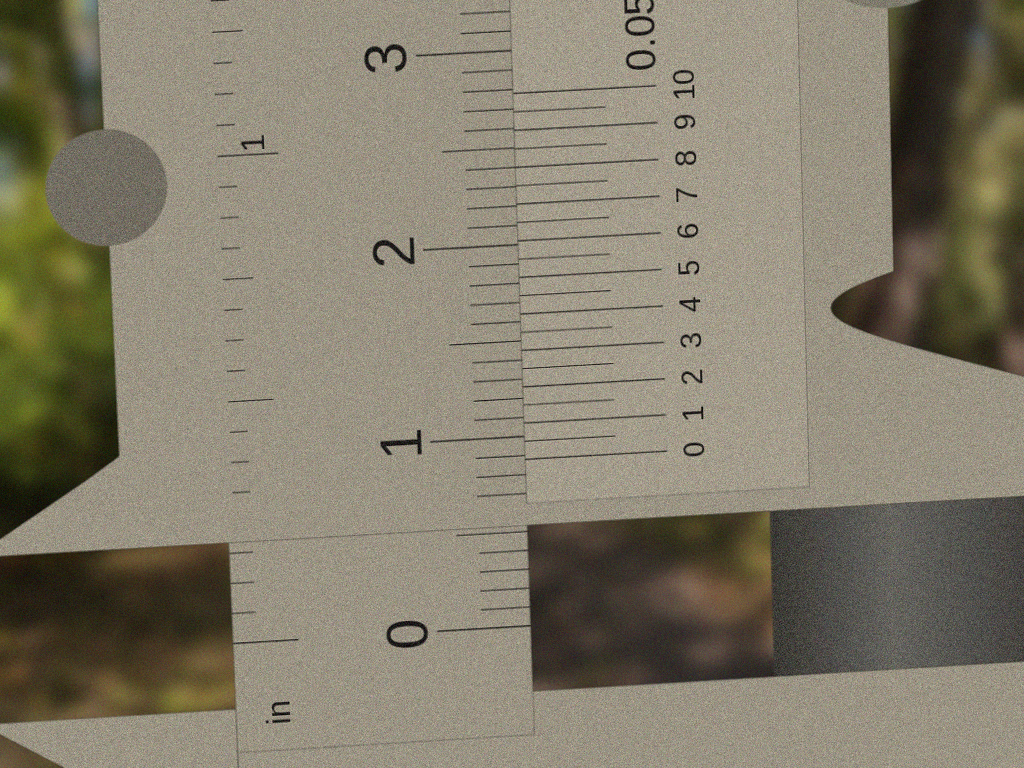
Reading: 8.8 mm
